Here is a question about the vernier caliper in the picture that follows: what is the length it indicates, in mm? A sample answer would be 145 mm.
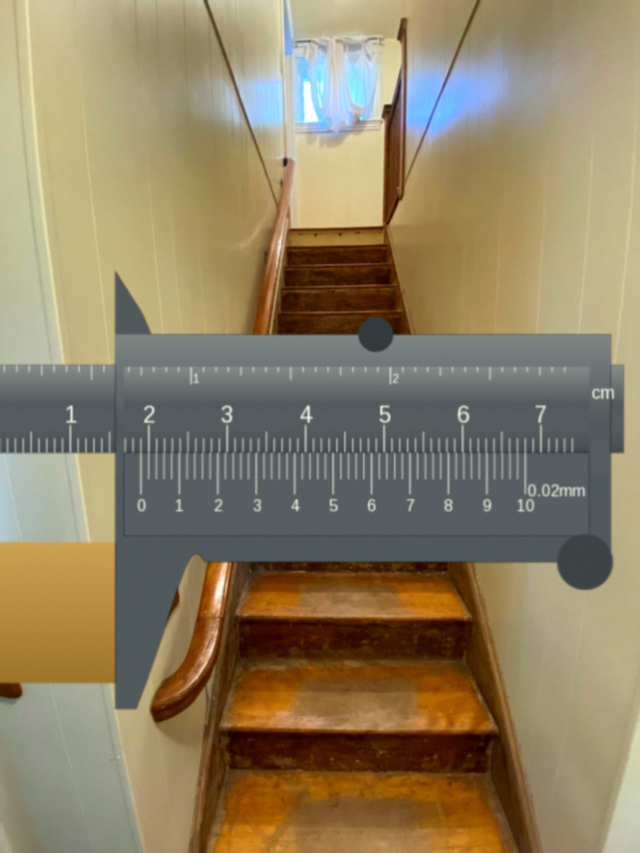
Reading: 19.0 mm
